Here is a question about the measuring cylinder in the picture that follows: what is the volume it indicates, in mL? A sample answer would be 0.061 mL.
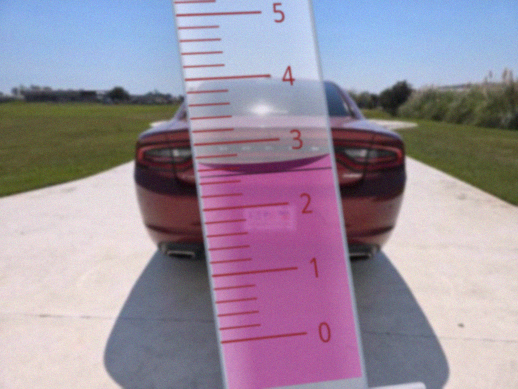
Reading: 2.5 mL
